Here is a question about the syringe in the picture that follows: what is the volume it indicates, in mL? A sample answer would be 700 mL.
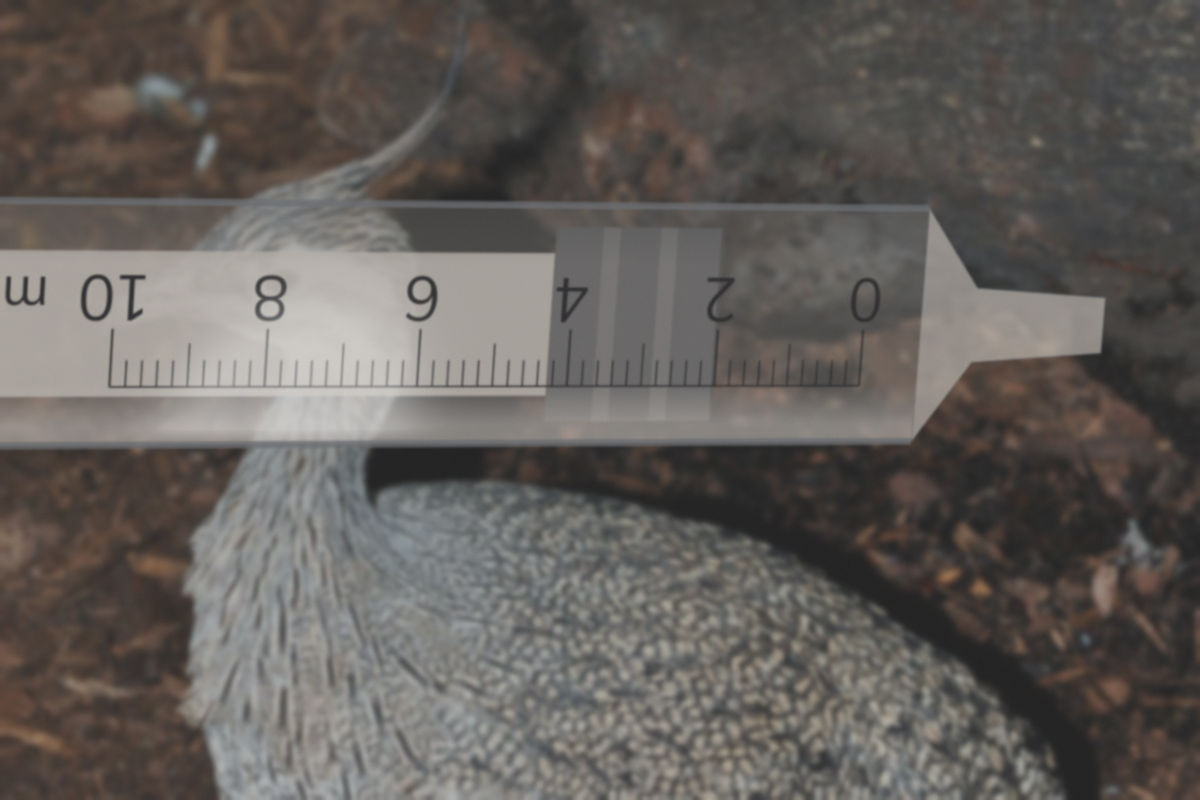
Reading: 2 mL
